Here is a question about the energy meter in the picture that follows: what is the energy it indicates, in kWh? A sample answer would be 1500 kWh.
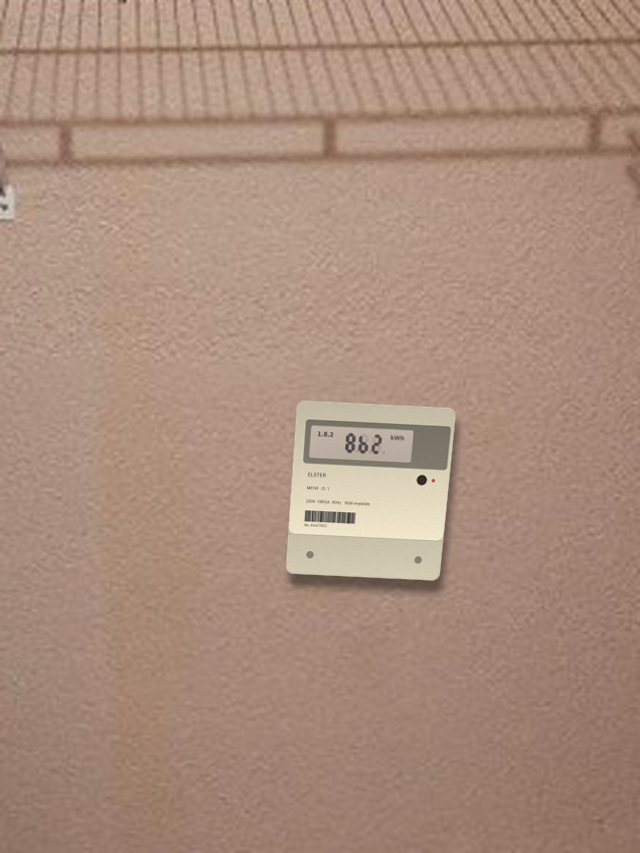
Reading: 862 kWh
